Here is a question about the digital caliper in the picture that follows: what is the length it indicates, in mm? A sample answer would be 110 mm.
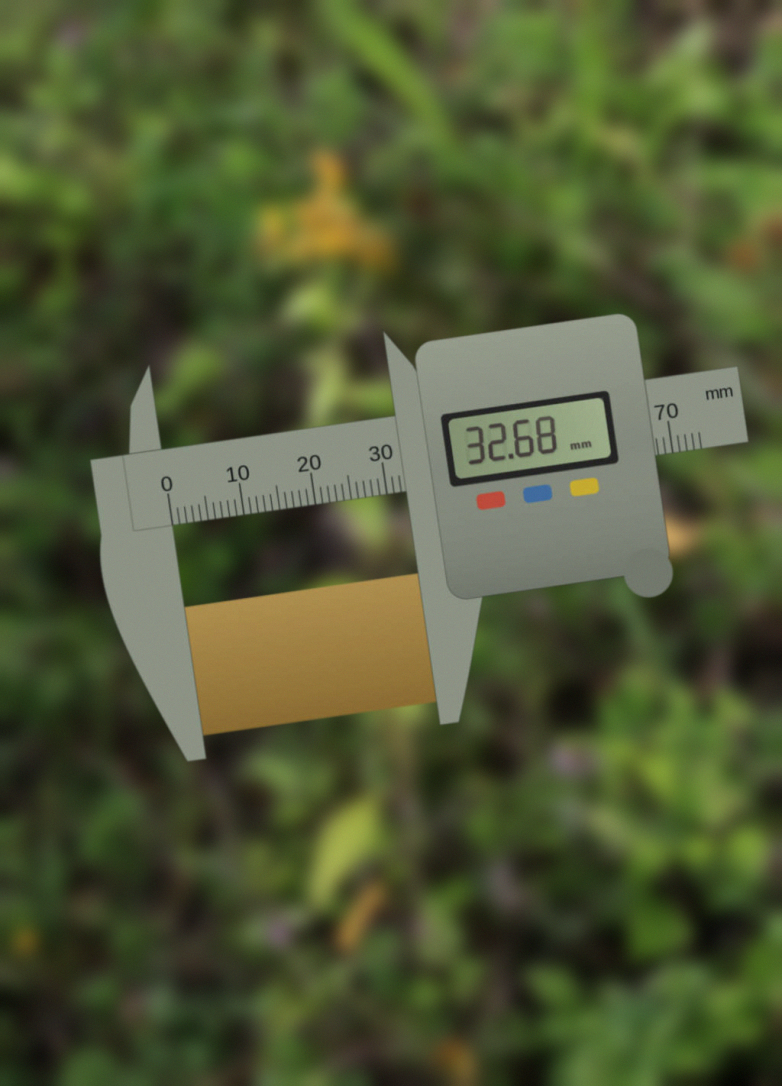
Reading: 32.68 mm
